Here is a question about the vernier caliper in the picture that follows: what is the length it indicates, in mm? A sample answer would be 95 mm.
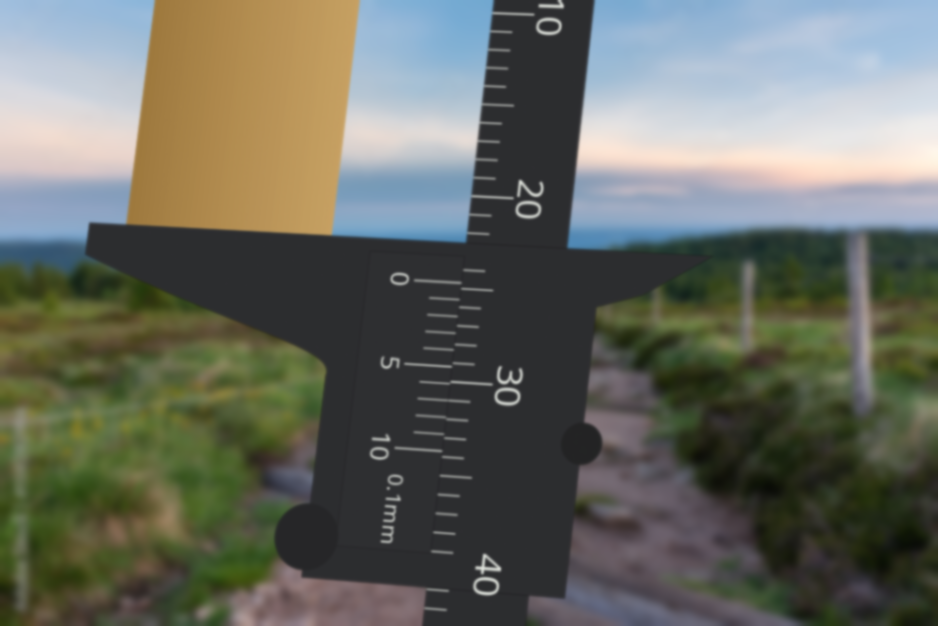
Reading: 24.7 mm
